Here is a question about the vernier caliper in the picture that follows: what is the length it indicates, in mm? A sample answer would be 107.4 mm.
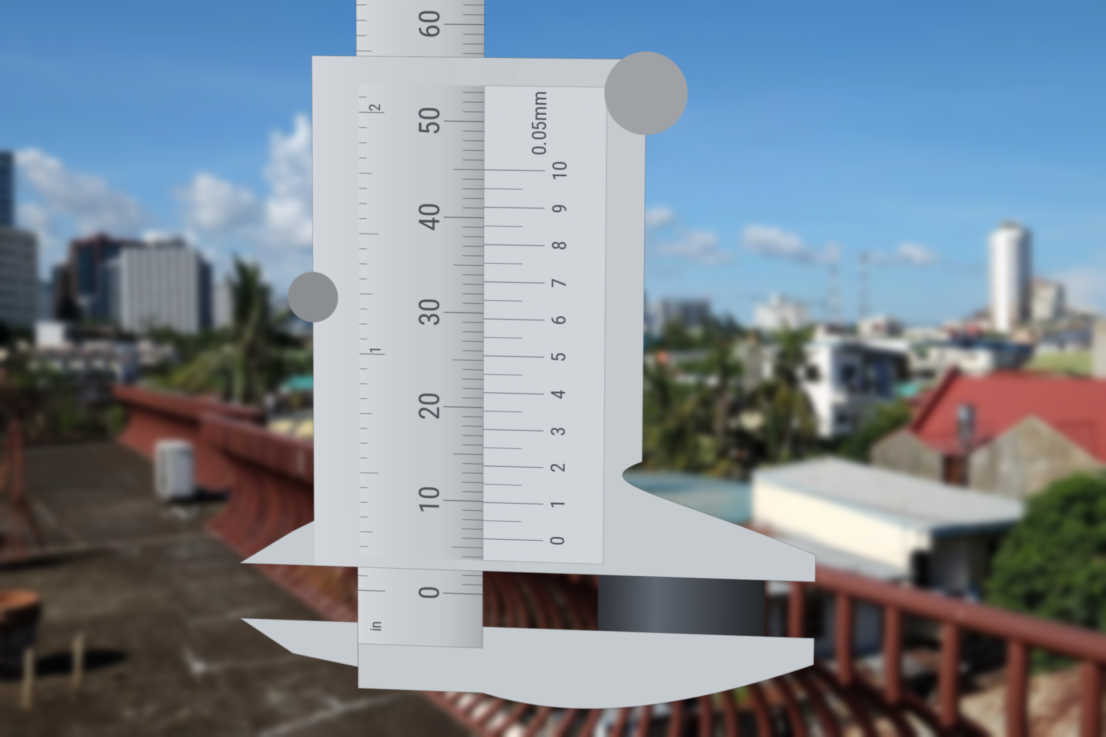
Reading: 6.0 mm
